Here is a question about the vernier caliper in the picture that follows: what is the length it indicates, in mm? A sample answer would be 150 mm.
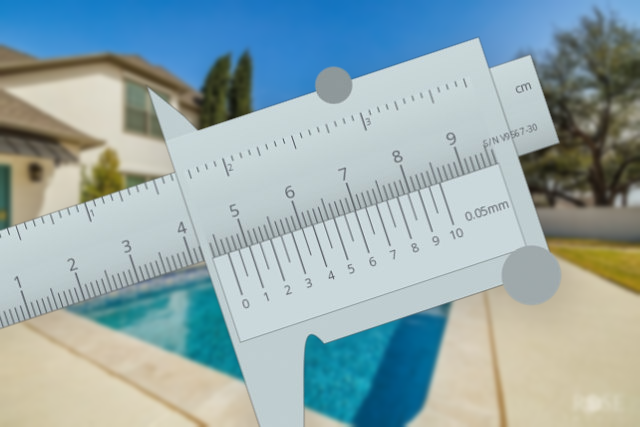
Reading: 46.5 mm
